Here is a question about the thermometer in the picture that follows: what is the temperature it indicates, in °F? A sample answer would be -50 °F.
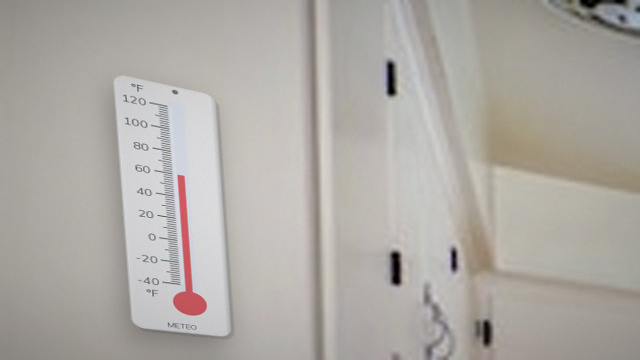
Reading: 60 °F
